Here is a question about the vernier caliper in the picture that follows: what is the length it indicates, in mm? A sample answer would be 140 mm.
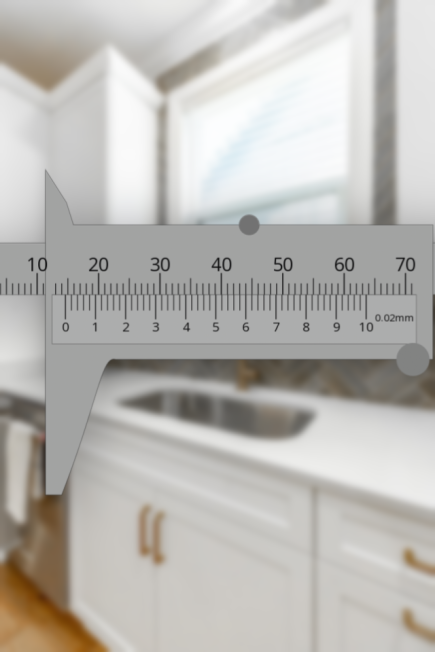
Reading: 14.6 mm
